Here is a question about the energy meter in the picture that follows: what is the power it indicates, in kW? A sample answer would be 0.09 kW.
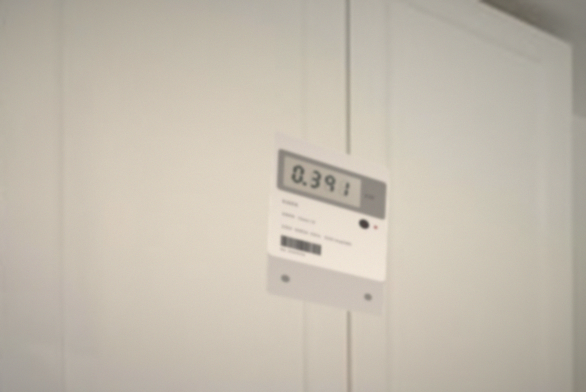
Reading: 0.391 kW
